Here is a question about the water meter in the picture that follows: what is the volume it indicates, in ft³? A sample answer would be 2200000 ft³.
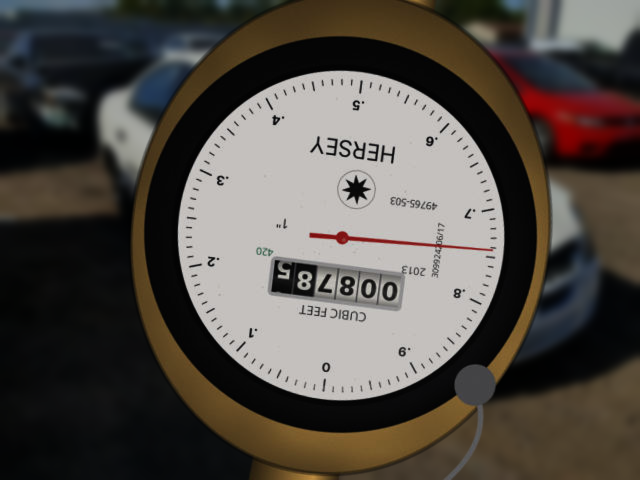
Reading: 8784.74 ft³
